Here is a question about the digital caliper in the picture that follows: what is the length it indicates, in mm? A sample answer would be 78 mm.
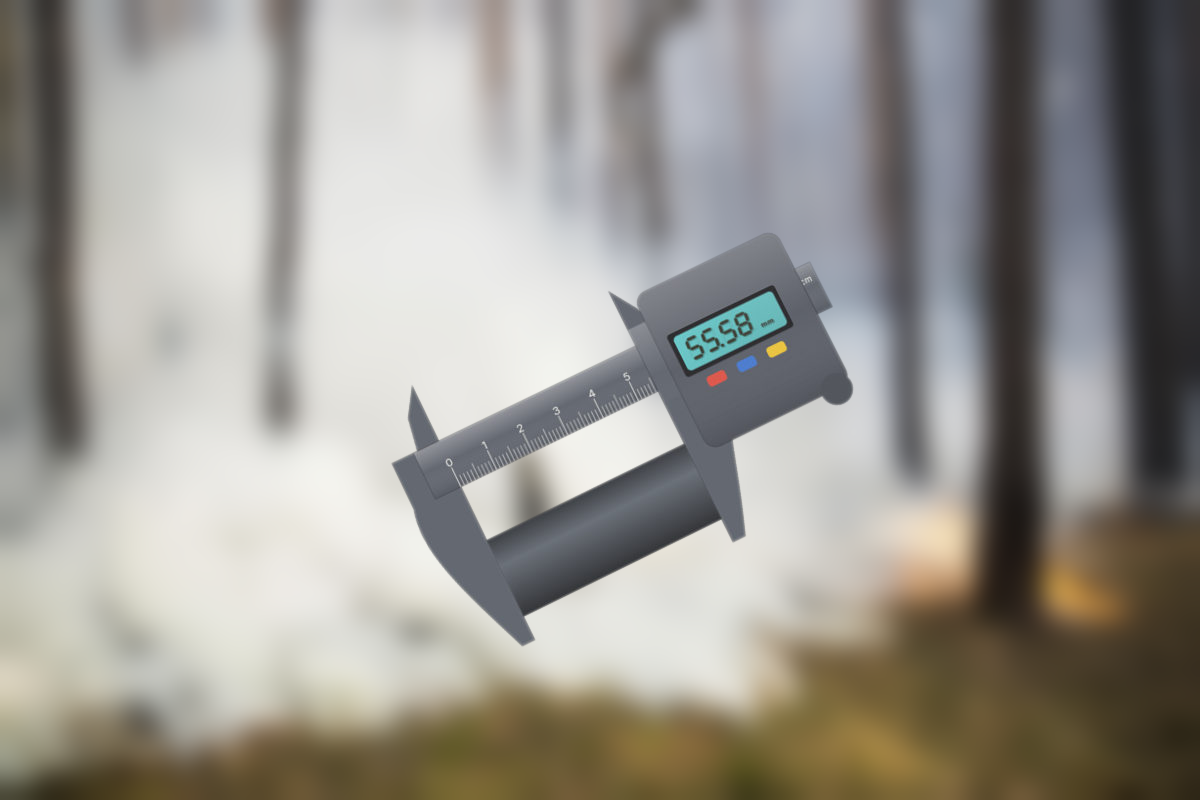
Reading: 55.58 mm
